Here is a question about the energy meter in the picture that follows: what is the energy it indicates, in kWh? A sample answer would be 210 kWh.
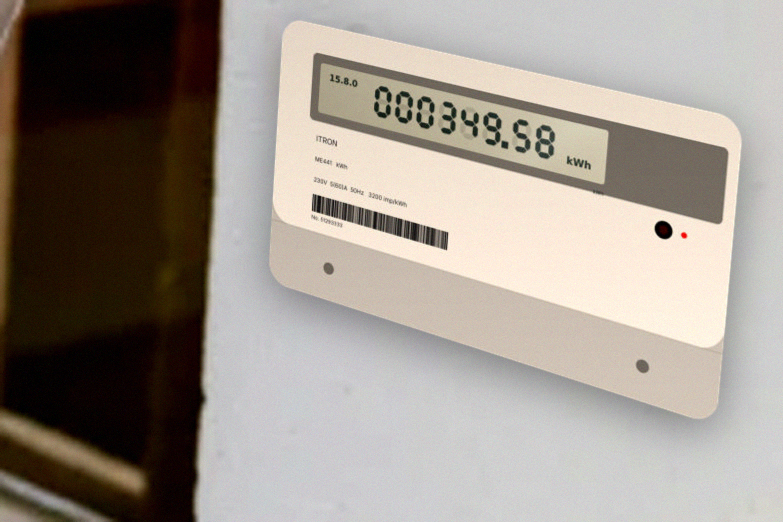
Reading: 349.58 kWh
